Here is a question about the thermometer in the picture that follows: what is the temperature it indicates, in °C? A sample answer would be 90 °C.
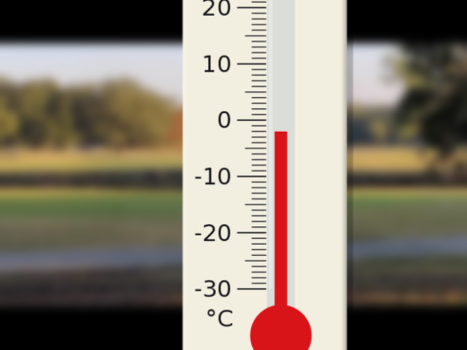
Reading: -2 °C
